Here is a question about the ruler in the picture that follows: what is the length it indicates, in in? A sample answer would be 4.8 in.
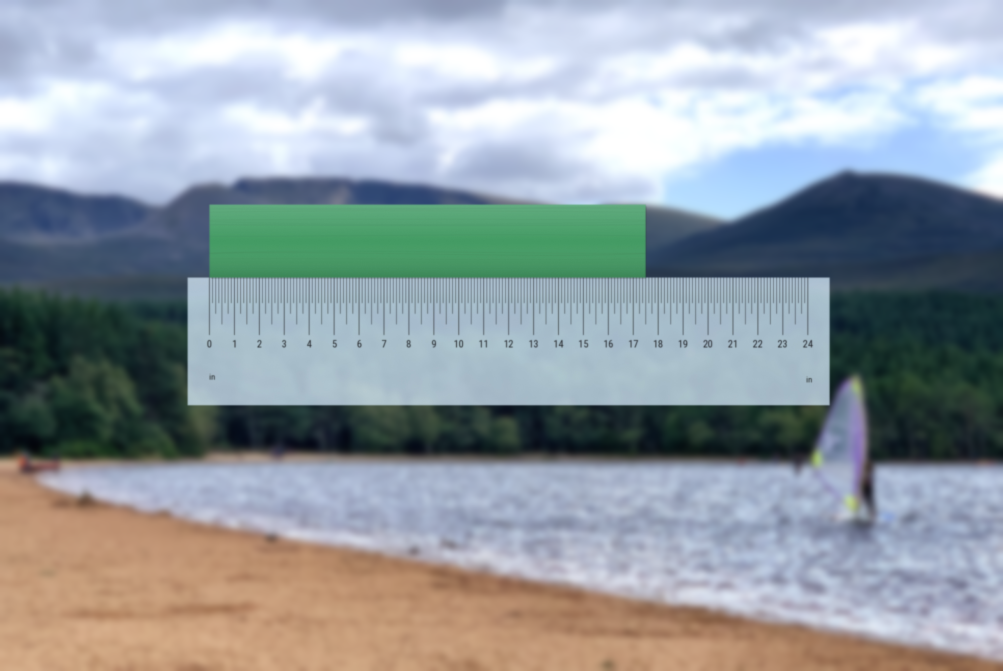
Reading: 17.5 in
